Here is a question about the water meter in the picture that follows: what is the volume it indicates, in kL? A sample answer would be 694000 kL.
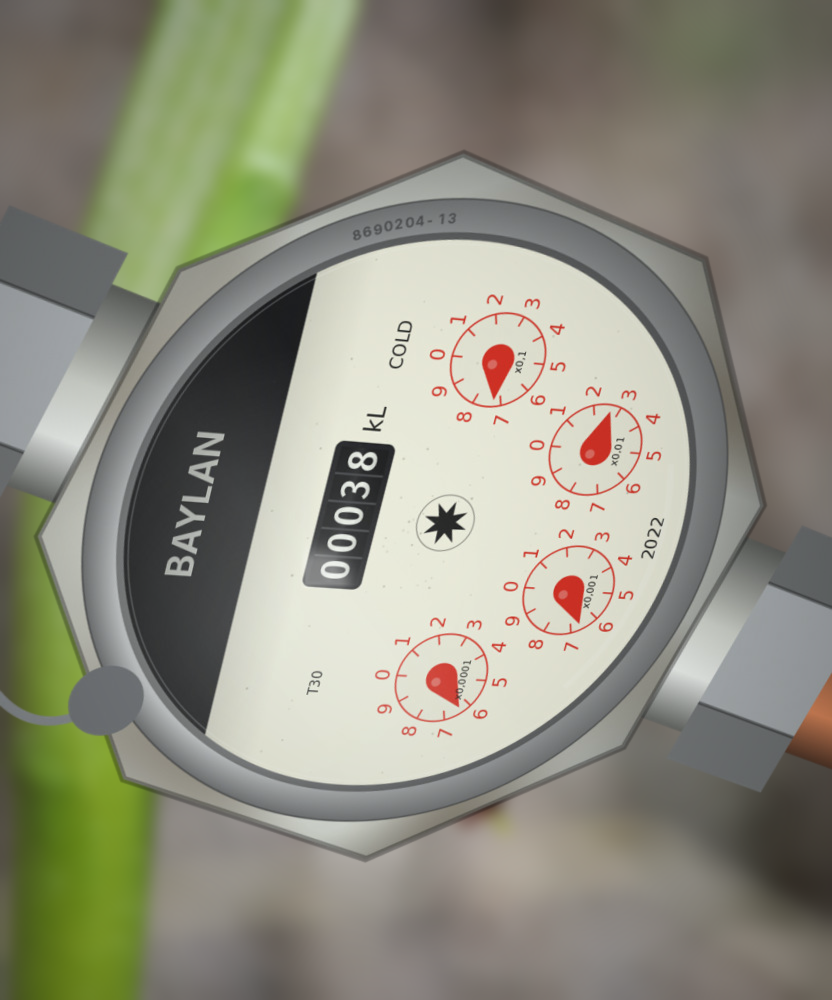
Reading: 38.7266 kL
